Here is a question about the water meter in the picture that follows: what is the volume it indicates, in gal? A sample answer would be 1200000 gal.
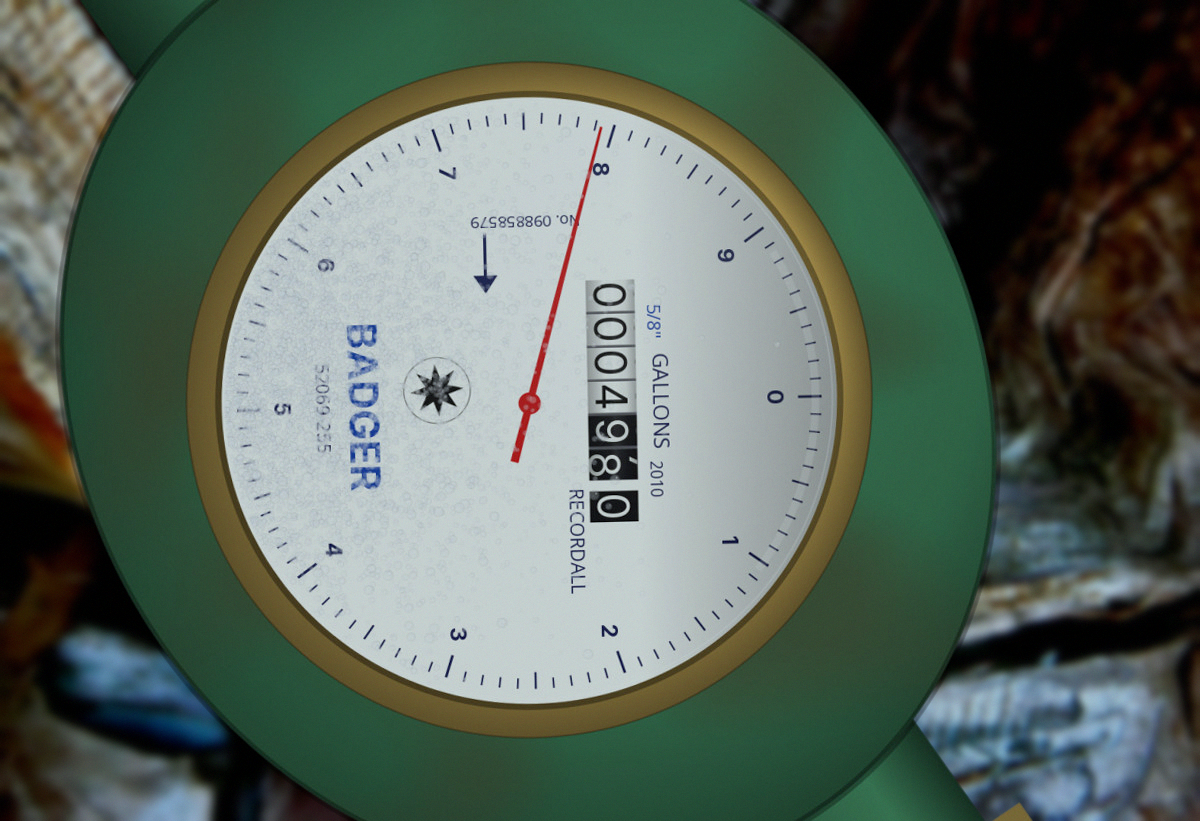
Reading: 4977.9 gal
